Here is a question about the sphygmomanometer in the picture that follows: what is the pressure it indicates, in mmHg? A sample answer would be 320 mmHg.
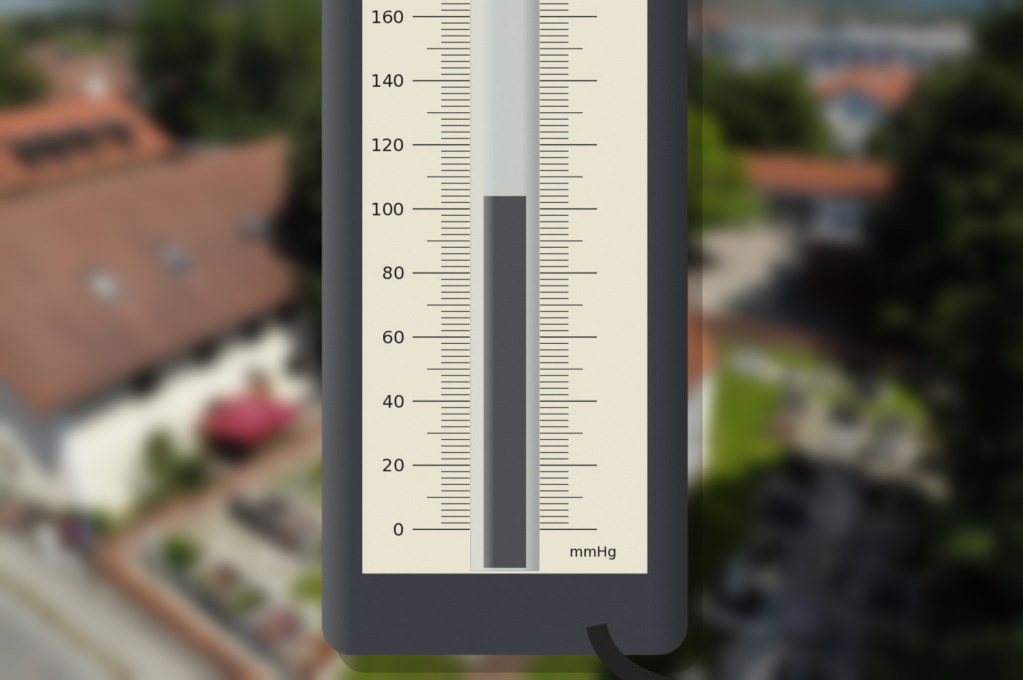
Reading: 104 mmHg
